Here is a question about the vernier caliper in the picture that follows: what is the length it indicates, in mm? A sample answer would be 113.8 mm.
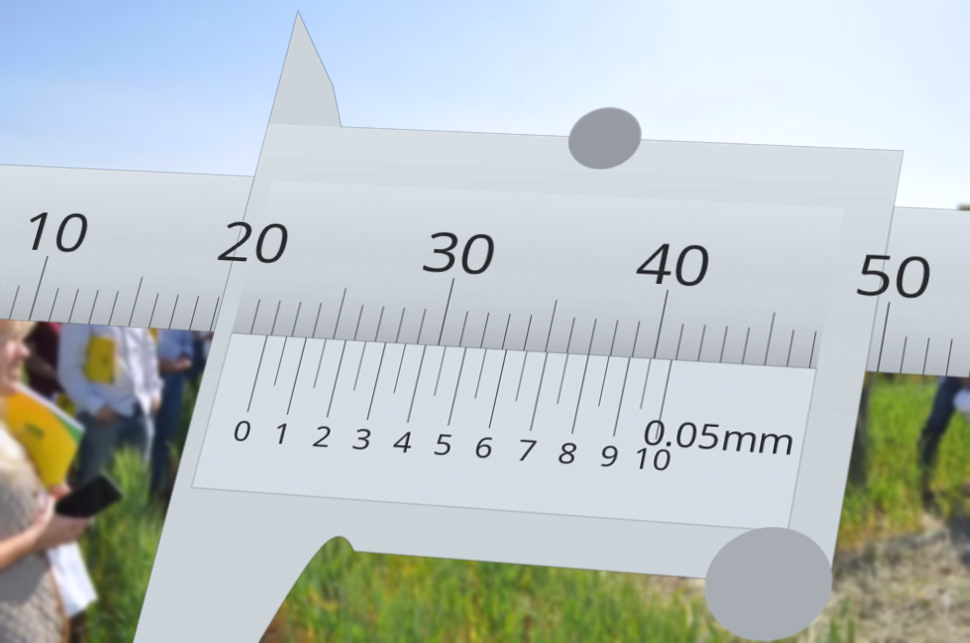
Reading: 21.8 mm
